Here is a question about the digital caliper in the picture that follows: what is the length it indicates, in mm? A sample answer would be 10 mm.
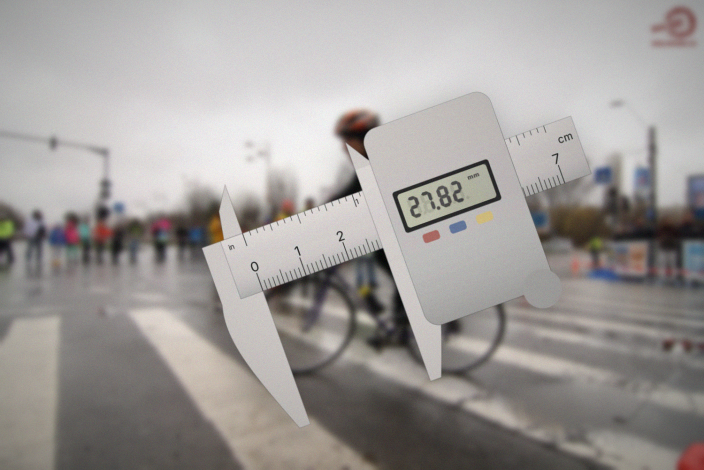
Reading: 27.82 mm
